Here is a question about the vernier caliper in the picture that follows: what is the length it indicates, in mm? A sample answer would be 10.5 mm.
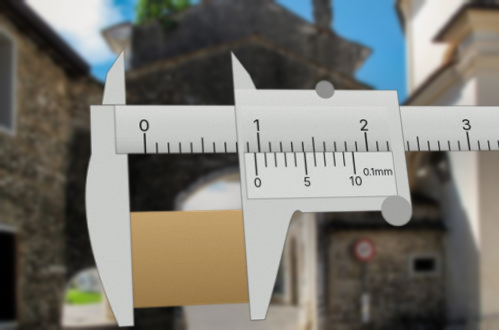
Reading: 9.6 mm
